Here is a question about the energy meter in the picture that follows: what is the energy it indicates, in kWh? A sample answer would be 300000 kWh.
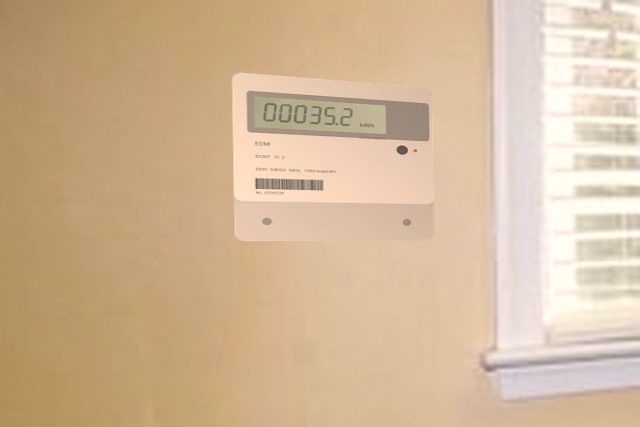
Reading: 35.2 kWh
